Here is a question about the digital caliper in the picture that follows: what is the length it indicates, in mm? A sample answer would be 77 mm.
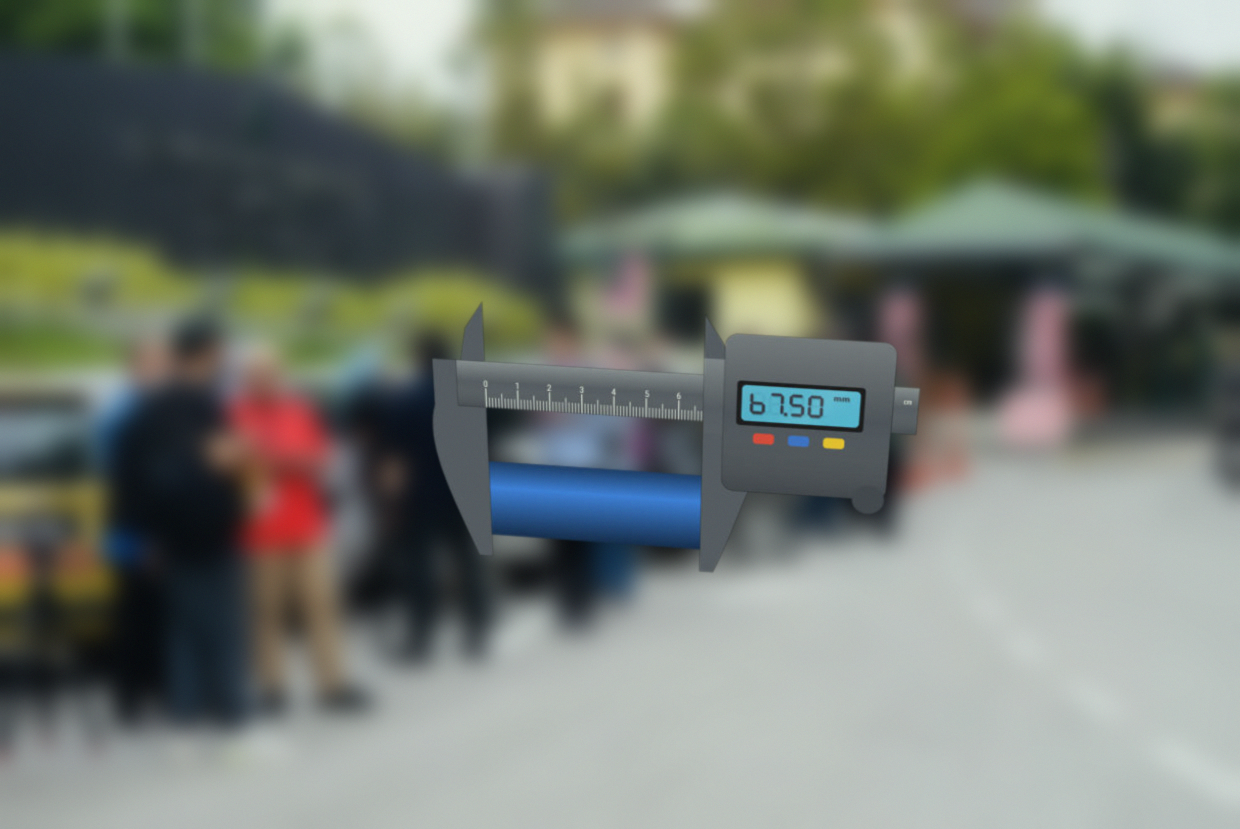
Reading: 67.50 mm
